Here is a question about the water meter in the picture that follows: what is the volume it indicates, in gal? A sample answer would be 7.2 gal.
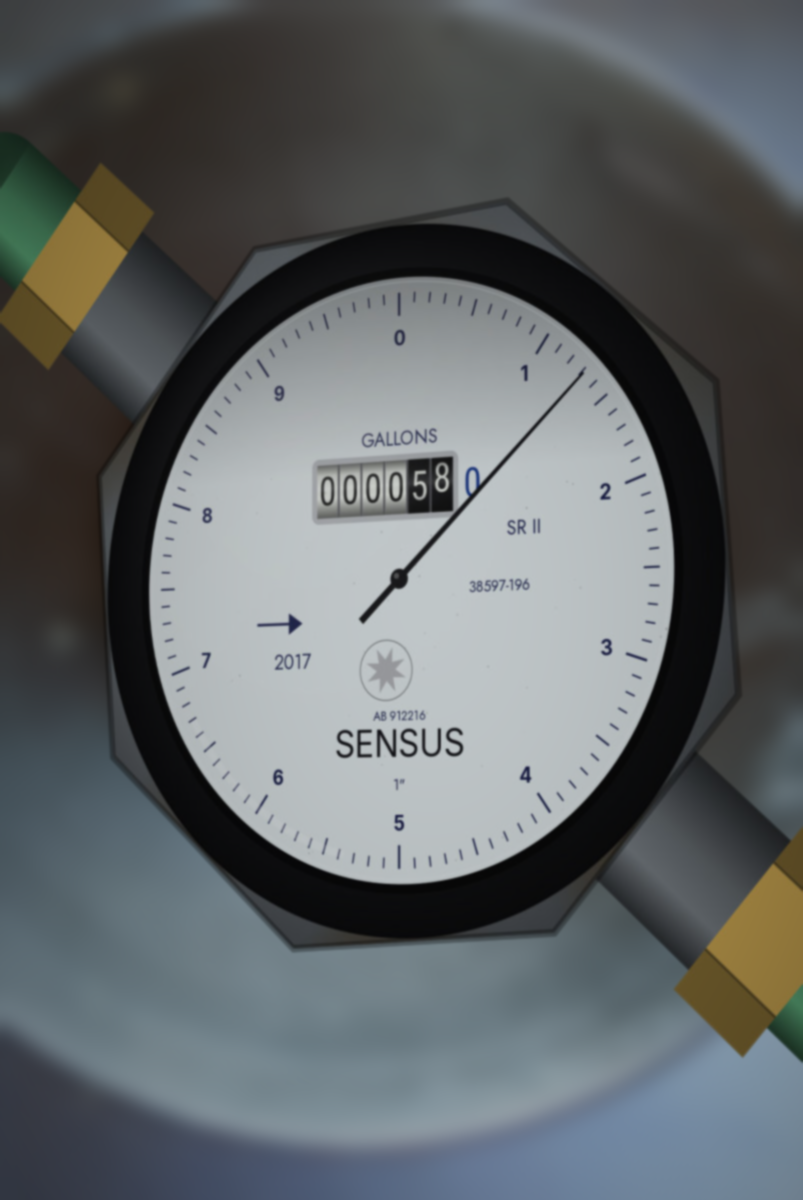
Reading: 581.3 gal
